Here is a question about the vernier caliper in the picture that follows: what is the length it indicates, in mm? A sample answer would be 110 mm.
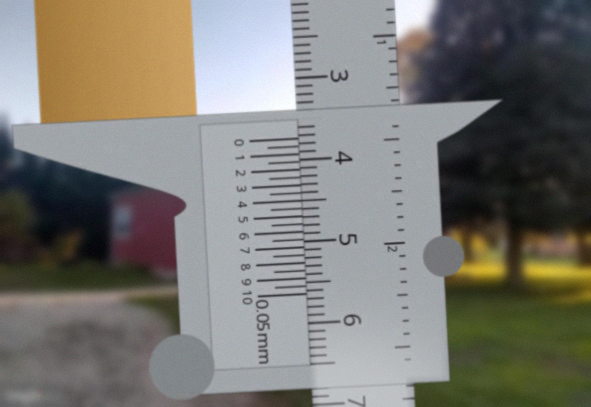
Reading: 37.4 mm
